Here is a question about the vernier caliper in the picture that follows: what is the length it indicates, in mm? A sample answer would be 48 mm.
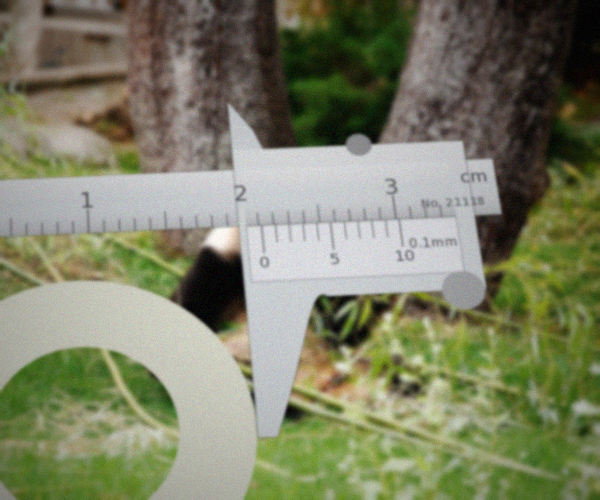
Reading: 21.2 mm
